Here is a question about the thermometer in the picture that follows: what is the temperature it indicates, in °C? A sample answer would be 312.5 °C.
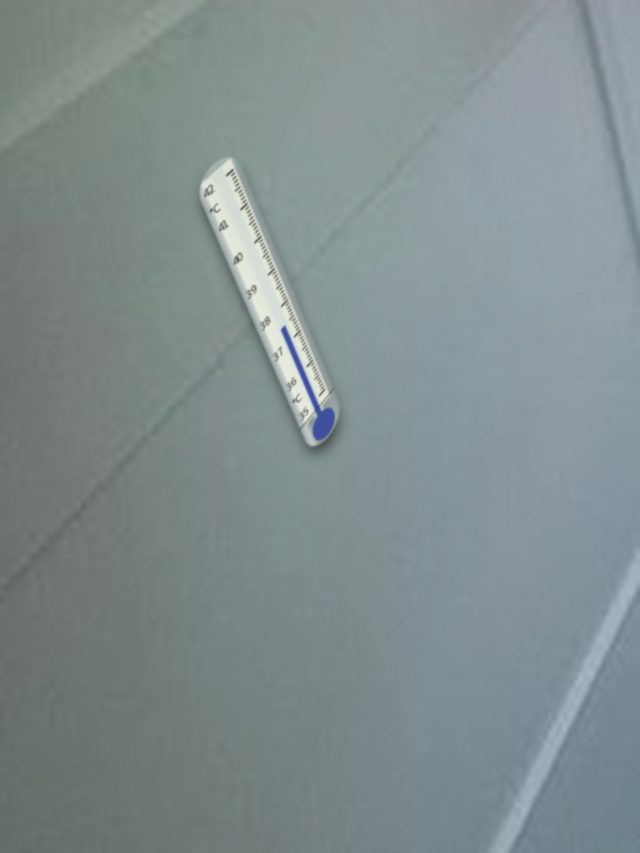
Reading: 37.5 °C
